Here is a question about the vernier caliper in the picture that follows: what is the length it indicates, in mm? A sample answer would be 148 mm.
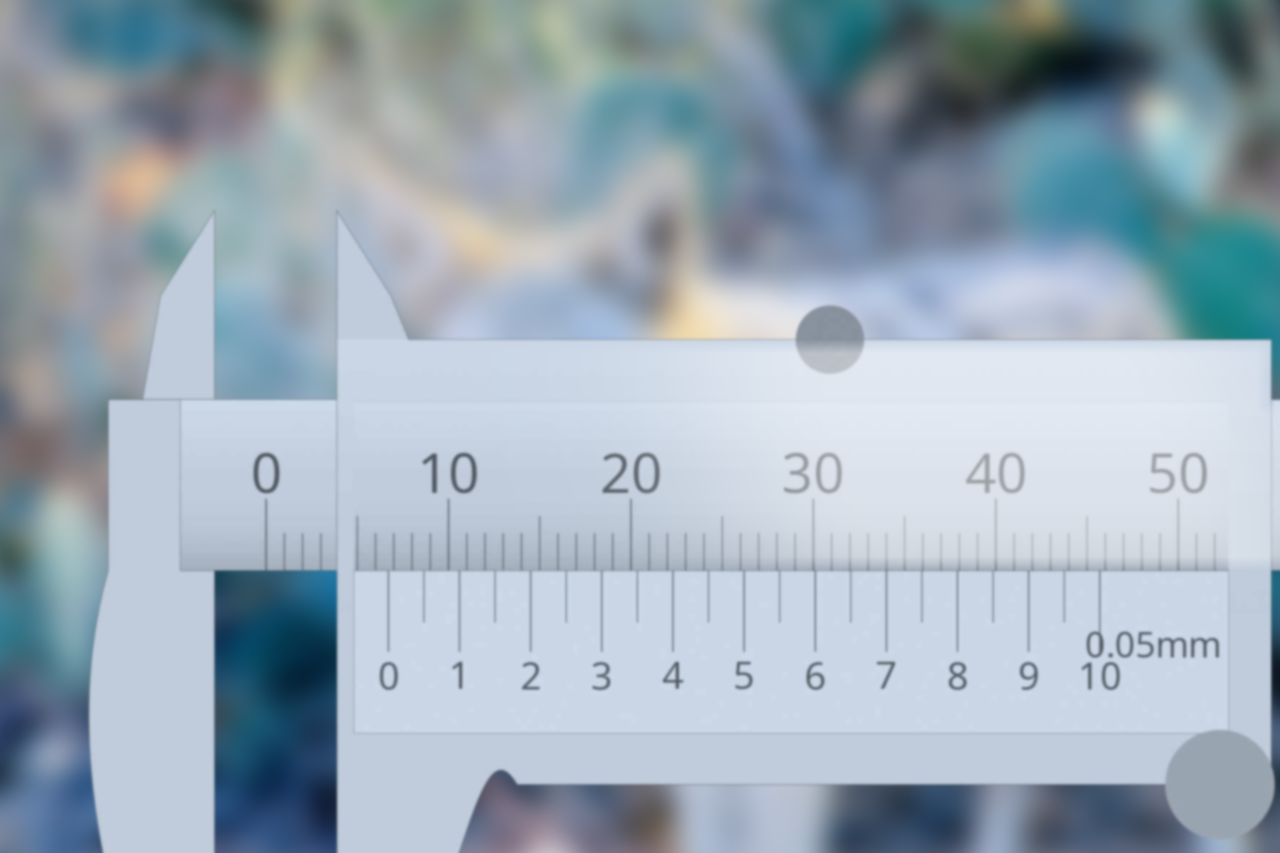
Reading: 6.7 mm
